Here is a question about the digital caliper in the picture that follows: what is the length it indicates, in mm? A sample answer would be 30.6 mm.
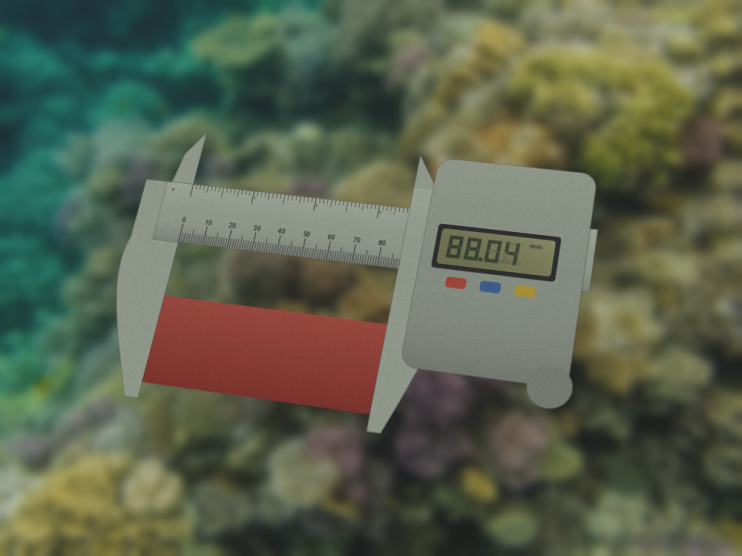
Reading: 88.04 mm
